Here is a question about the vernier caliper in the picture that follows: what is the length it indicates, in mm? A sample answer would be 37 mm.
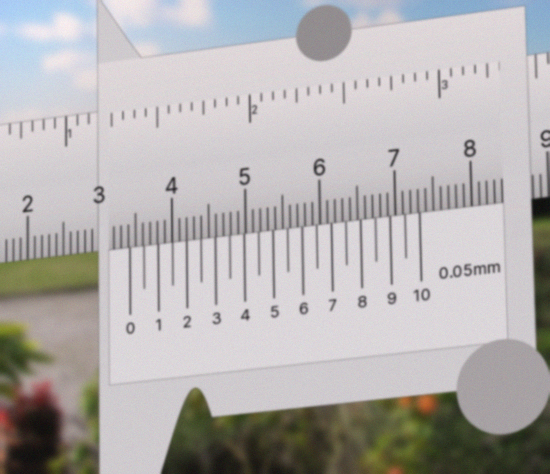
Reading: 34.2 mm
